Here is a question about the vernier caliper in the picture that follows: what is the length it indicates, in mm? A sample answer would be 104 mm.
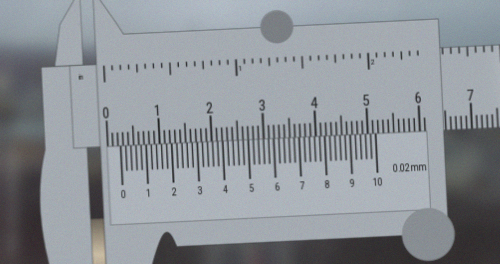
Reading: 2.5 mm
